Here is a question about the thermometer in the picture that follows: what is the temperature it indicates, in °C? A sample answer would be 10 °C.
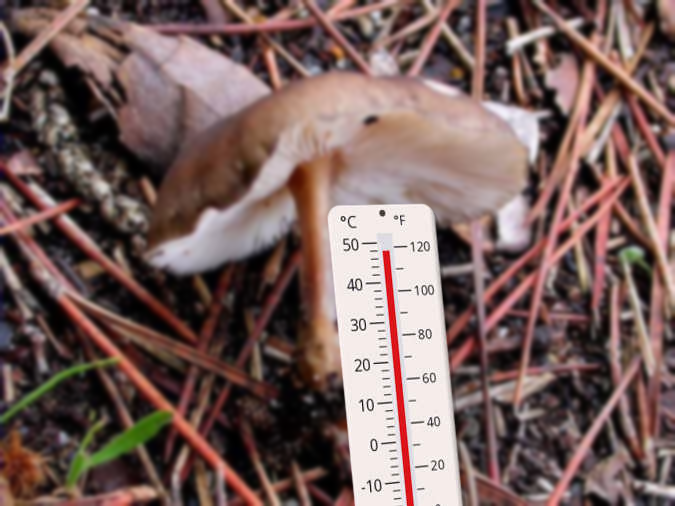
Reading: 48 °C
